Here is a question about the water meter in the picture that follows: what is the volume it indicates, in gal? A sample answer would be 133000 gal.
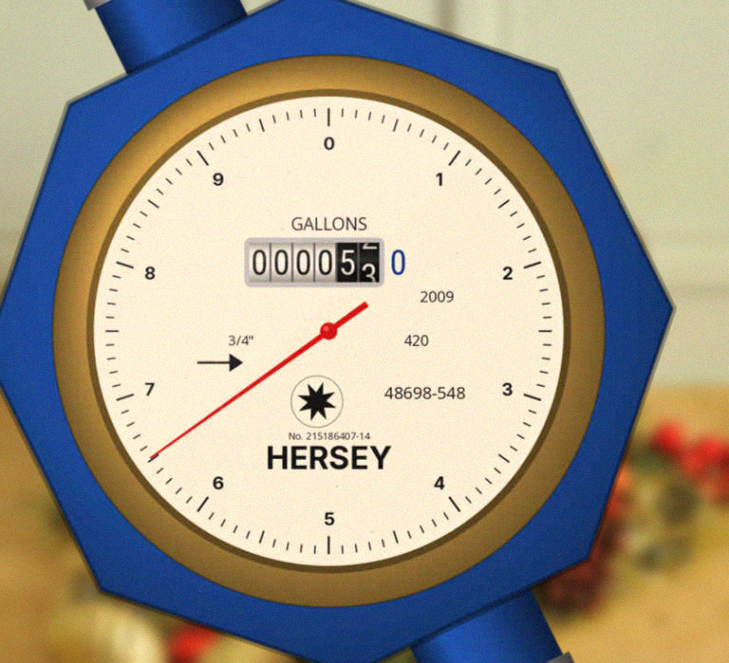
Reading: 526.5 gal
